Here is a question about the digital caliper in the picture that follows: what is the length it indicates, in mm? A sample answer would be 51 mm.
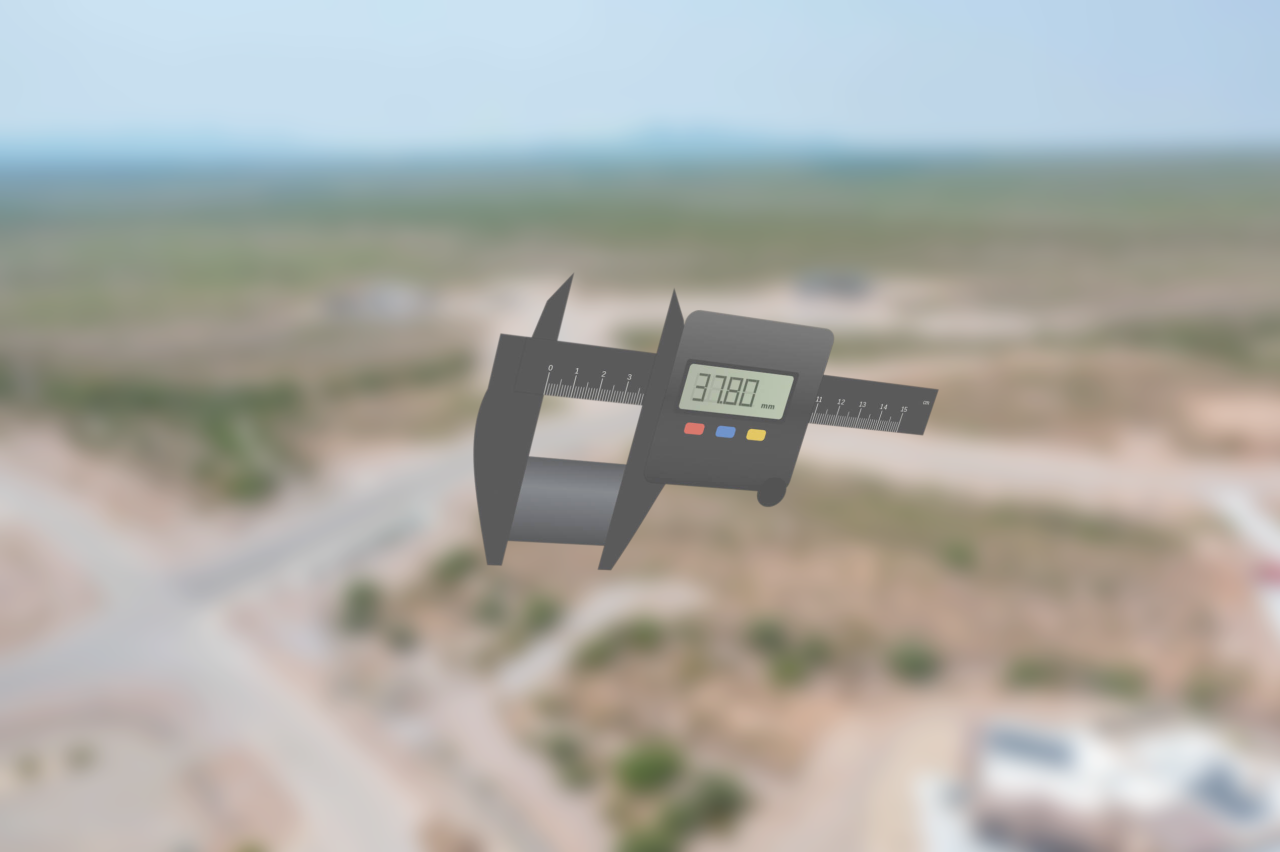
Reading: 37.80 mm
